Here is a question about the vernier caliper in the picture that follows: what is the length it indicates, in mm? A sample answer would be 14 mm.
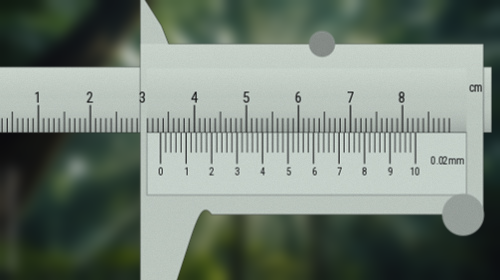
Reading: 33.5 mm
